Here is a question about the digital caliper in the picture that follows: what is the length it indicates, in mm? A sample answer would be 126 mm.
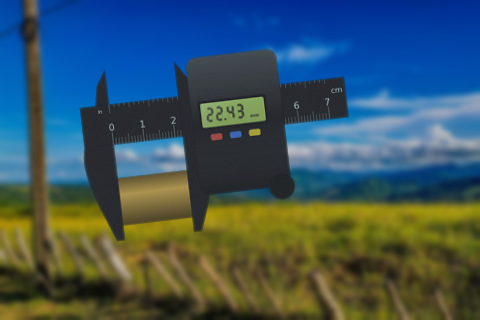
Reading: 22.43 mm
